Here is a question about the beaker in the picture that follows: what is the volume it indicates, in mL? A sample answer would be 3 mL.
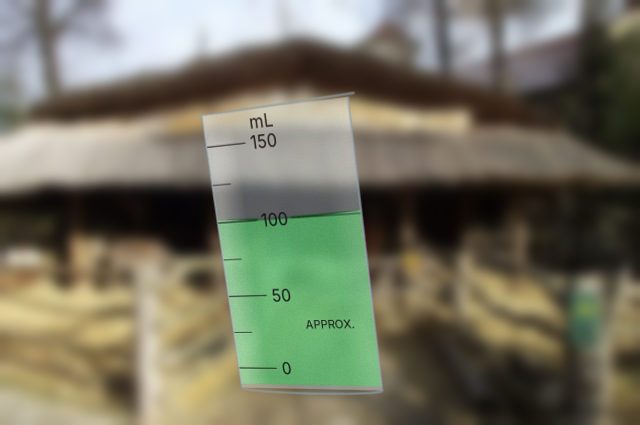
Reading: 100 mL
